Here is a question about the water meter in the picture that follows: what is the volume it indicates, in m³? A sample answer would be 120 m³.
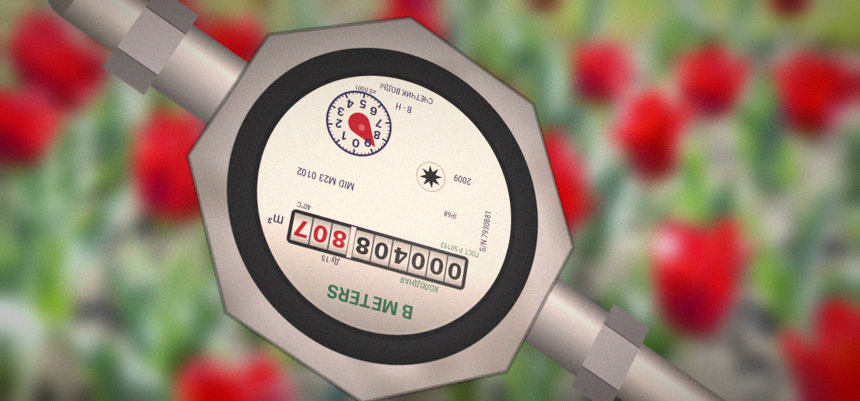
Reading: 408.8078 m³
